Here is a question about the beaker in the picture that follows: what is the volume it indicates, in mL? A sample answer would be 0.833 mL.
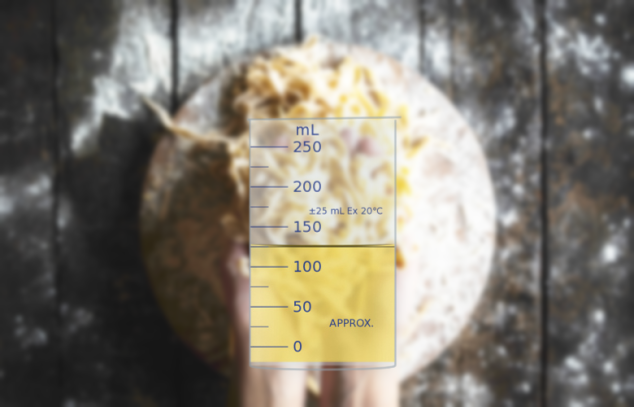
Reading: 125 mL
